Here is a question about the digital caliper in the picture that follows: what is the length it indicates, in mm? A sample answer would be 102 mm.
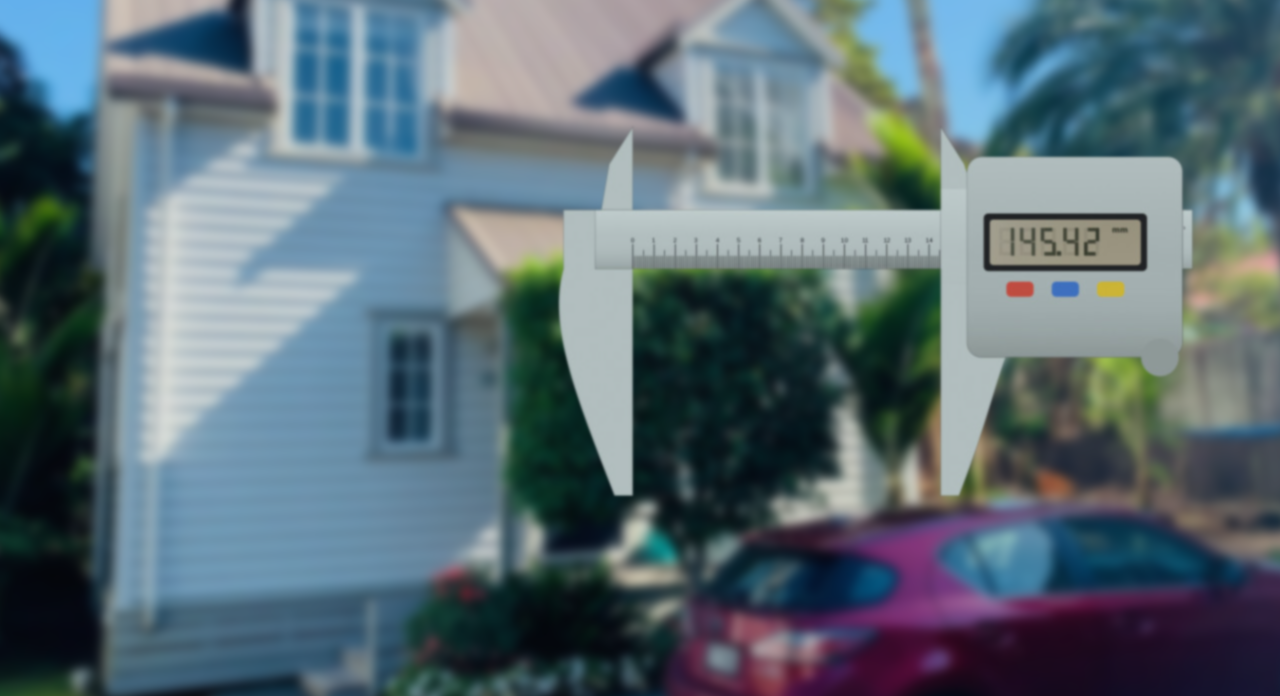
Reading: 145.42 mm
